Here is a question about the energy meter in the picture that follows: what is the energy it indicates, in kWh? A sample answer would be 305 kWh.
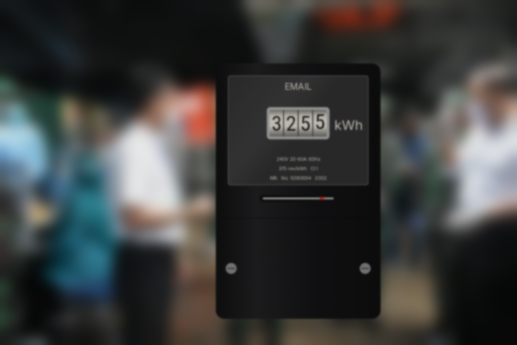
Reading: 3255 kWh
